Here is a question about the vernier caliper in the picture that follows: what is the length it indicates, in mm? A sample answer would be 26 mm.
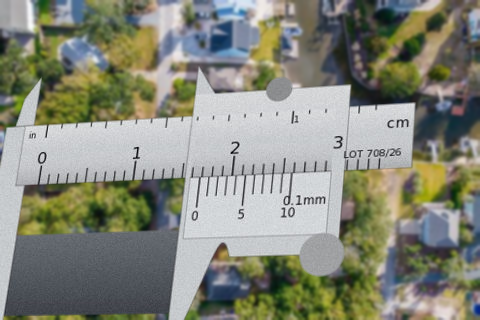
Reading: 16.8 mm
